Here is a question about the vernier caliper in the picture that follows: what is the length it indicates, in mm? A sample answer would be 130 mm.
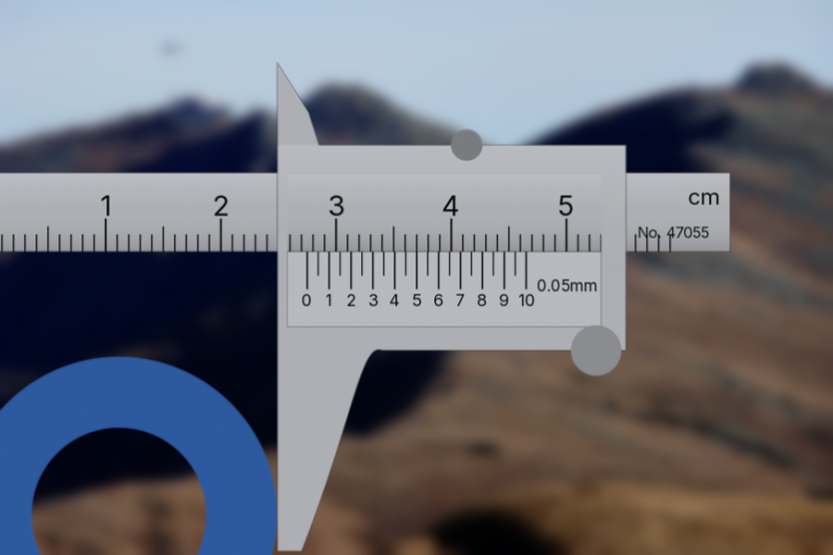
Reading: 27.5 mm
